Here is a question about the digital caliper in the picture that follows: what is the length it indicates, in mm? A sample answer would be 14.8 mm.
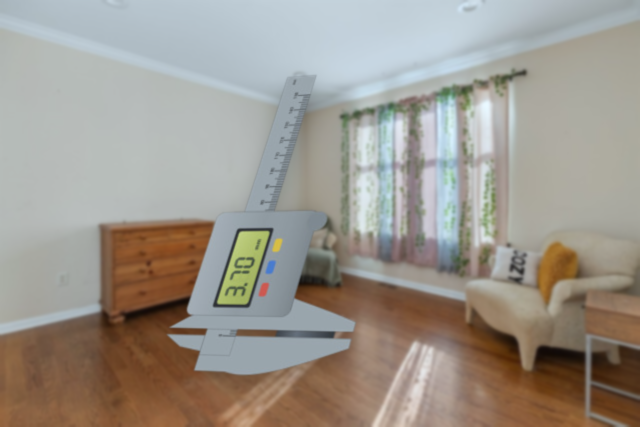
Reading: 3.70 mm
